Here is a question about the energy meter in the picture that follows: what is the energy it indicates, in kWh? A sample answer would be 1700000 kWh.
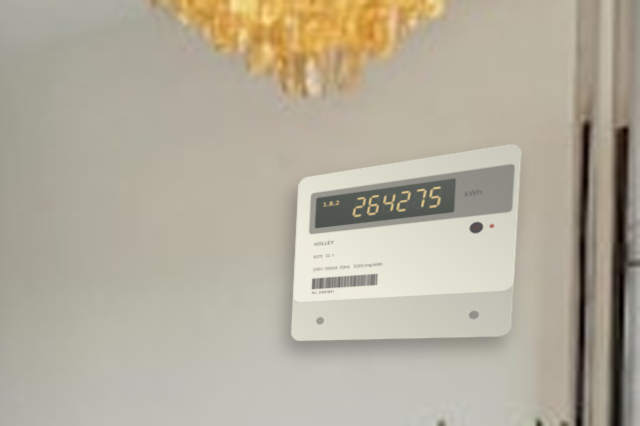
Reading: 264275 kWh
